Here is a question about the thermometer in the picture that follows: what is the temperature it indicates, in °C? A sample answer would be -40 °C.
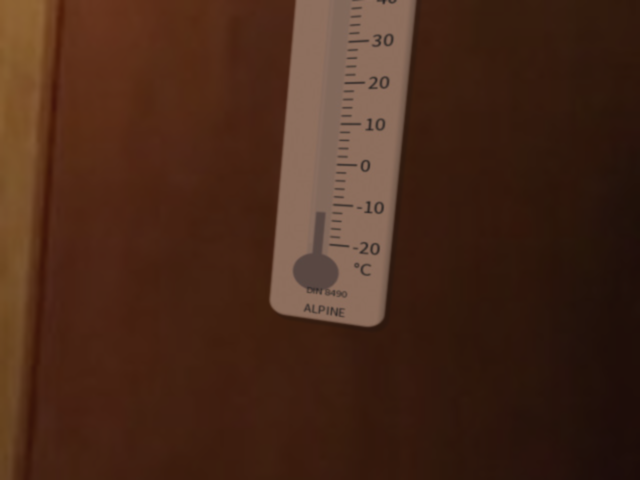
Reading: -12 °C
